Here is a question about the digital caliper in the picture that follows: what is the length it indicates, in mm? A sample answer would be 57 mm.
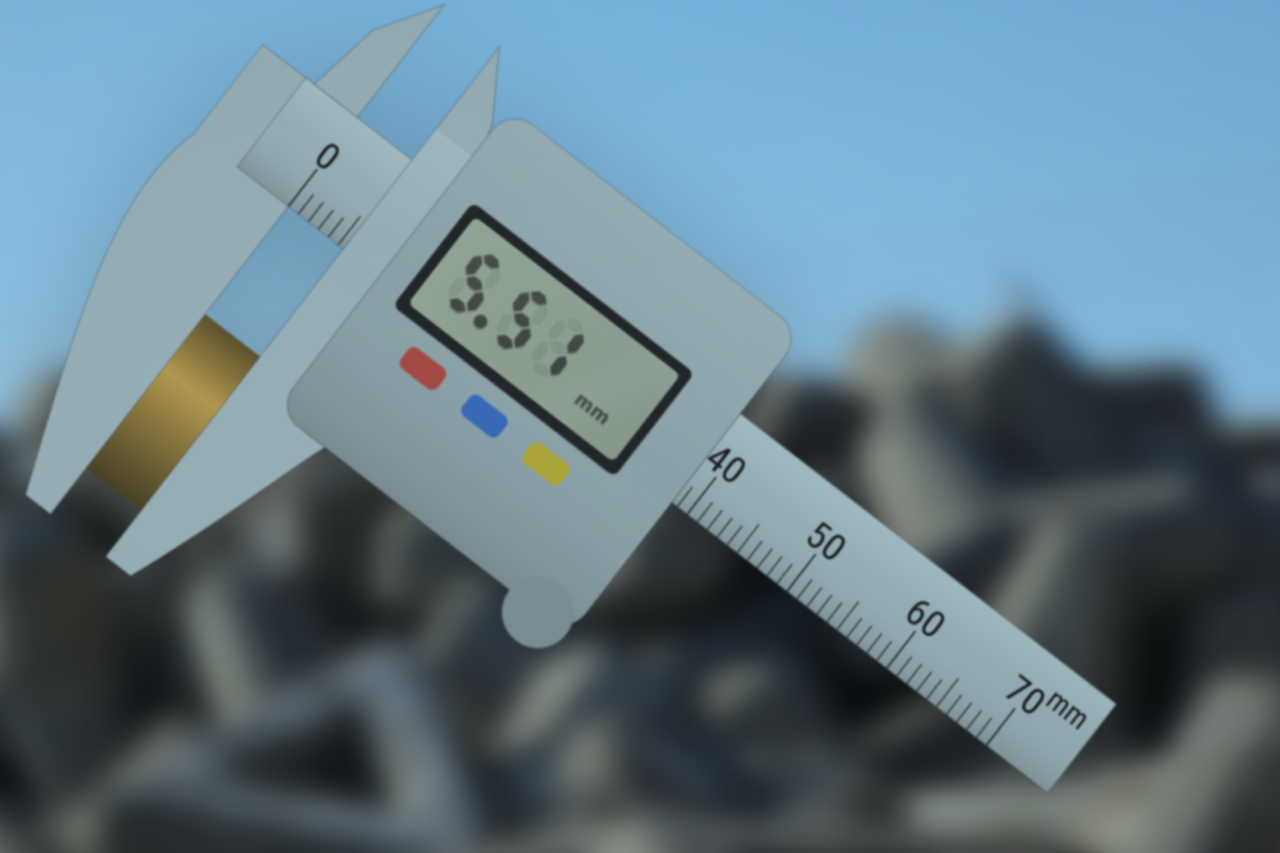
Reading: 5.51 mm
